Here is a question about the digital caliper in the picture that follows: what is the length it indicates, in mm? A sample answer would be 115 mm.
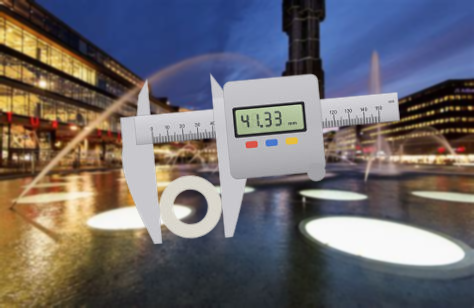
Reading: 41.33 mm
